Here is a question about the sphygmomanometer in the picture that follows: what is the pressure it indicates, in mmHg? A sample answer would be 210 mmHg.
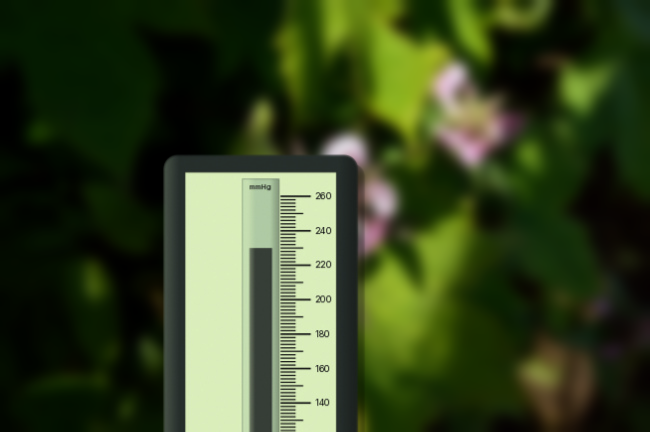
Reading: 230 mmHg
